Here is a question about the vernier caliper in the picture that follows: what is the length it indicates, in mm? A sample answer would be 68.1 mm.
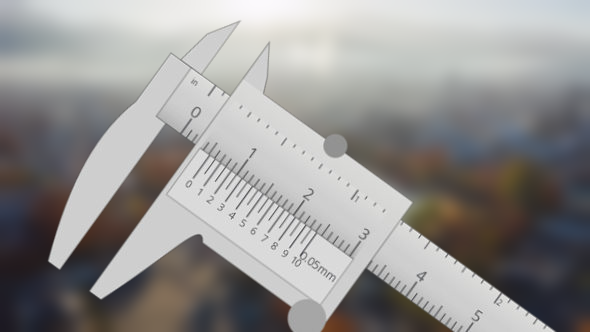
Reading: 5.2 mm
